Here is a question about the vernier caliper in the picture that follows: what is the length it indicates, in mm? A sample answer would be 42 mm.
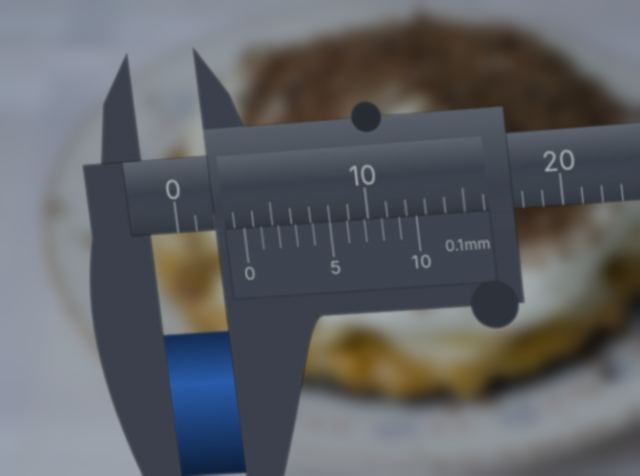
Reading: 3.5 mm
